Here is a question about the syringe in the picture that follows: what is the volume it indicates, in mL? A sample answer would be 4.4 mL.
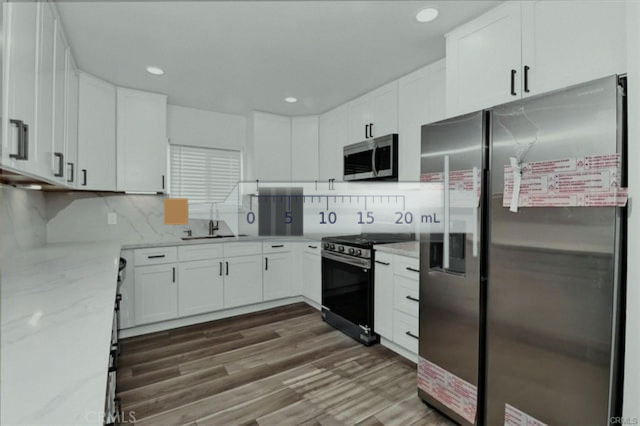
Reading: 1 mL
